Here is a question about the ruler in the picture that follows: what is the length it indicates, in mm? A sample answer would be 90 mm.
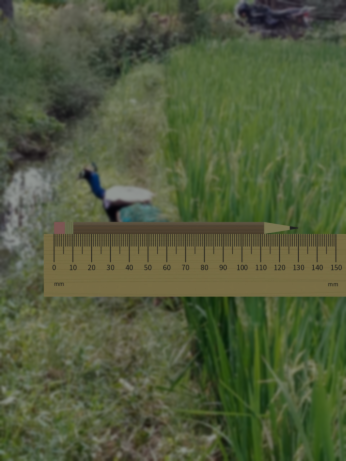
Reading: 130 mm
